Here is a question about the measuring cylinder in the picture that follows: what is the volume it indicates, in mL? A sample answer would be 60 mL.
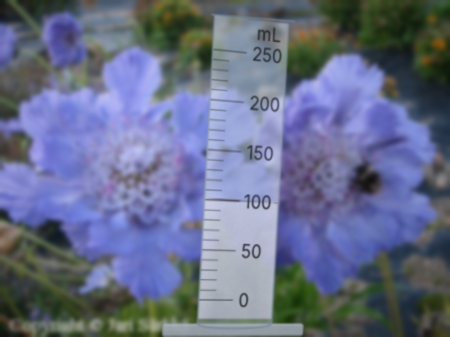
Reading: 100 mL
